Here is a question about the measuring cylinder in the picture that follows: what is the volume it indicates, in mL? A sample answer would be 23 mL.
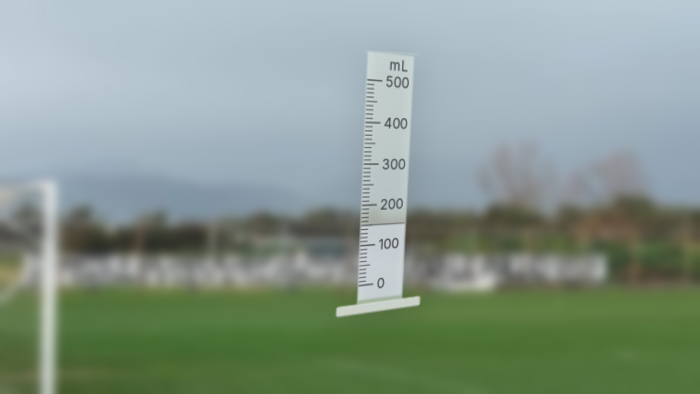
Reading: 150 mL
